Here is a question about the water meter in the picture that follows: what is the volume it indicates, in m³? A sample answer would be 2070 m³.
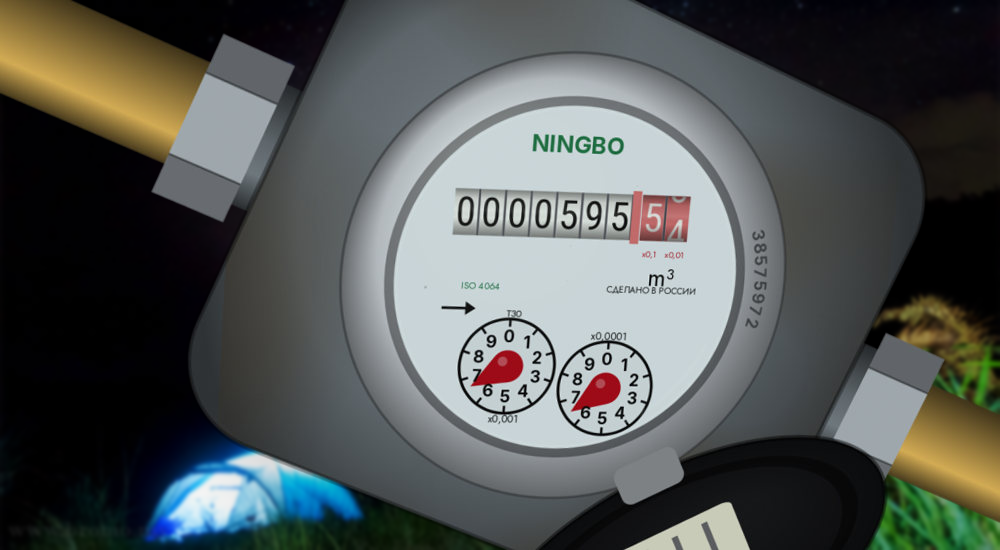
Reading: 595.5366 m³
